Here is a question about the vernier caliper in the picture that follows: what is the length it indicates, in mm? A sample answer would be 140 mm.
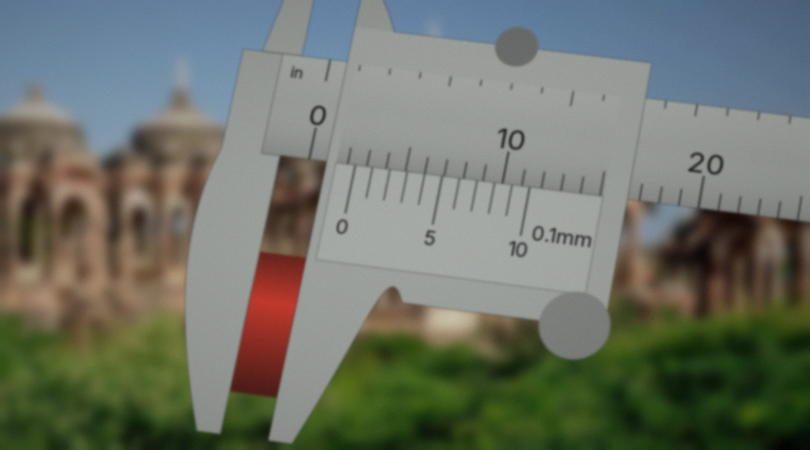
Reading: 2.4 mm
